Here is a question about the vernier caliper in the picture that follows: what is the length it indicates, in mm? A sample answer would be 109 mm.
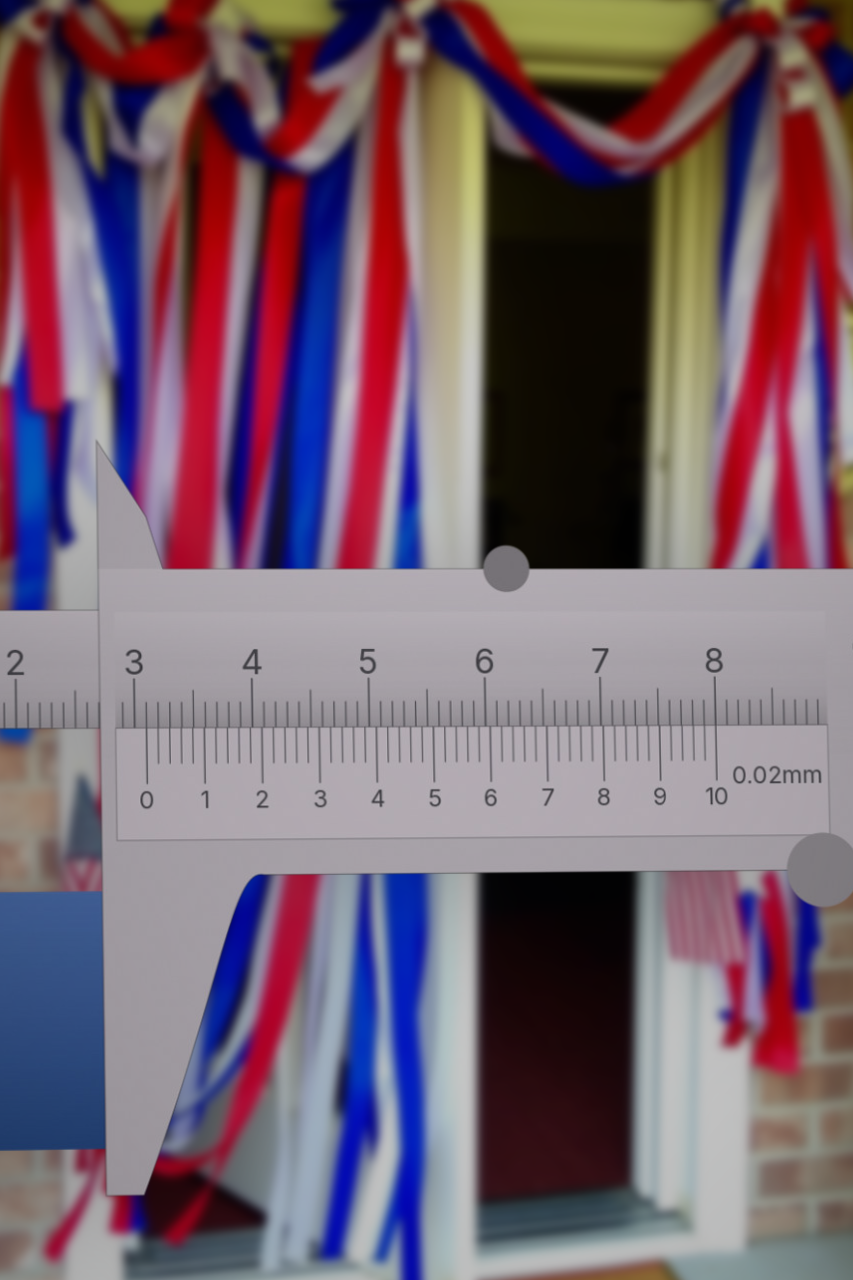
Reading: 31.0 mm
